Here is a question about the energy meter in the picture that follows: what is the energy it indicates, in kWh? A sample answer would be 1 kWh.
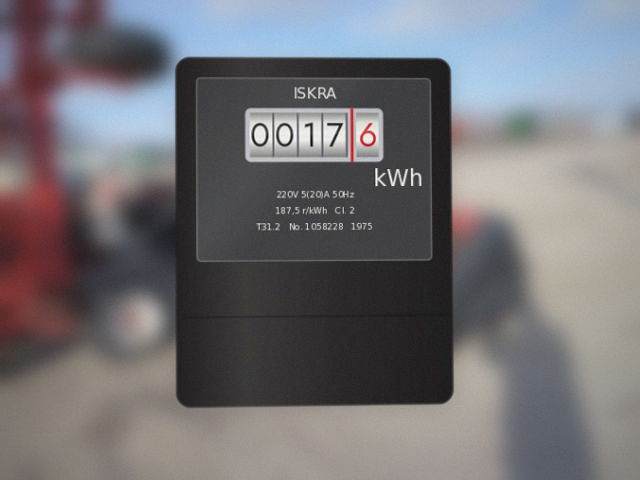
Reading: 17.6 kWh
